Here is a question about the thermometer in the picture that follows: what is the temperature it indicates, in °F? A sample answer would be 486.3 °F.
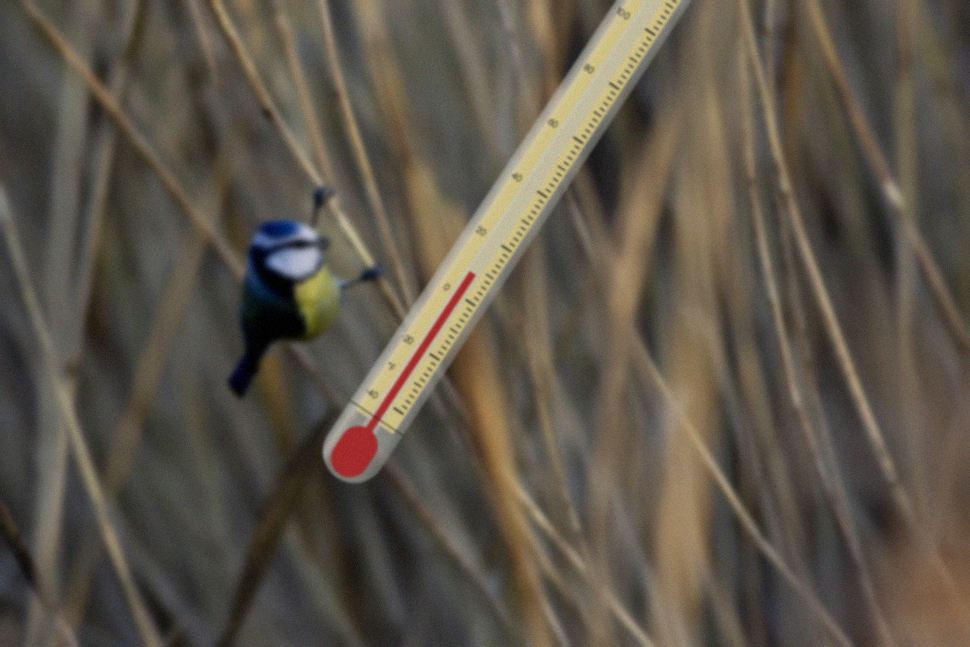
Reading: 8 °F
